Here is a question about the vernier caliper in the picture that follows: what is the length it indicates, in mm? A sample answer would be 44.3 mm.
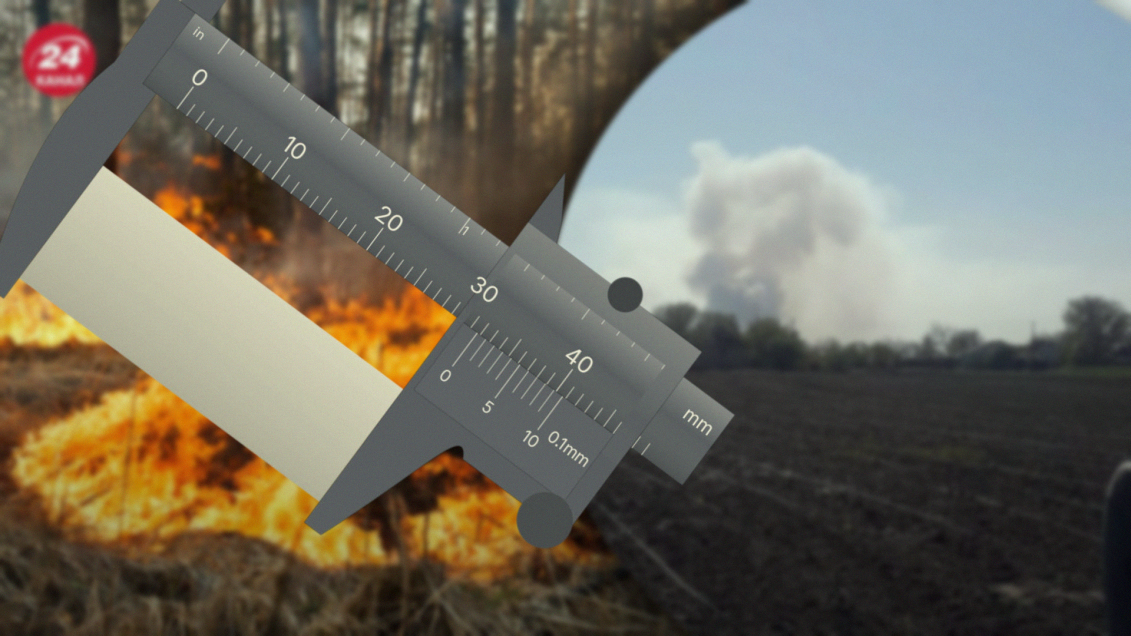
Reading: 31.7 mm
